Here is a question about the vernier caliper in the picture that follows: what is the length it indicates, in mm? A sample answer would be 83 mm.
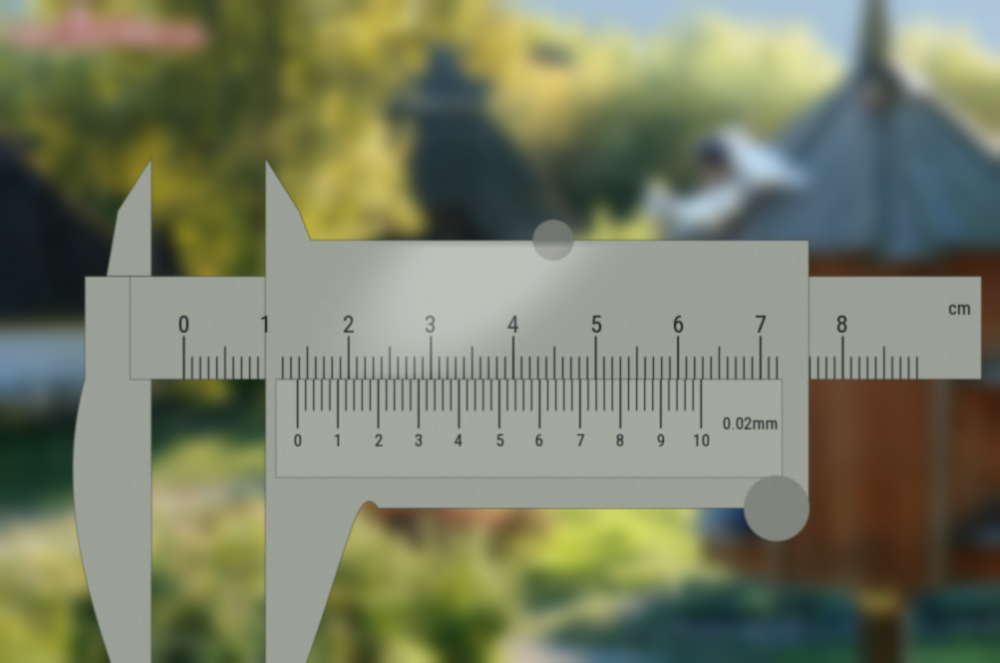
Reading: 13.8 mm
